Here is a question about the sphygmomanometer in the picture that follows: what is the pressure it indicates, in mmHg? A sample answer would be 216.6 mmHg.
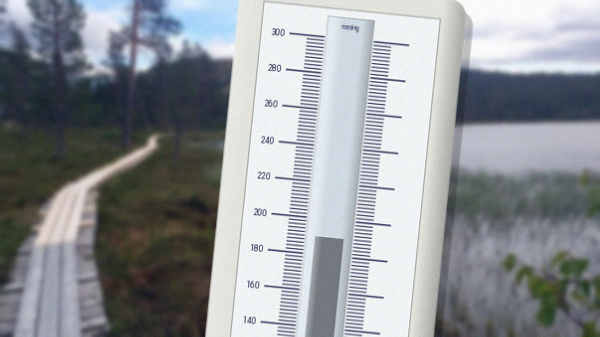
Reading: 190 mmHg
